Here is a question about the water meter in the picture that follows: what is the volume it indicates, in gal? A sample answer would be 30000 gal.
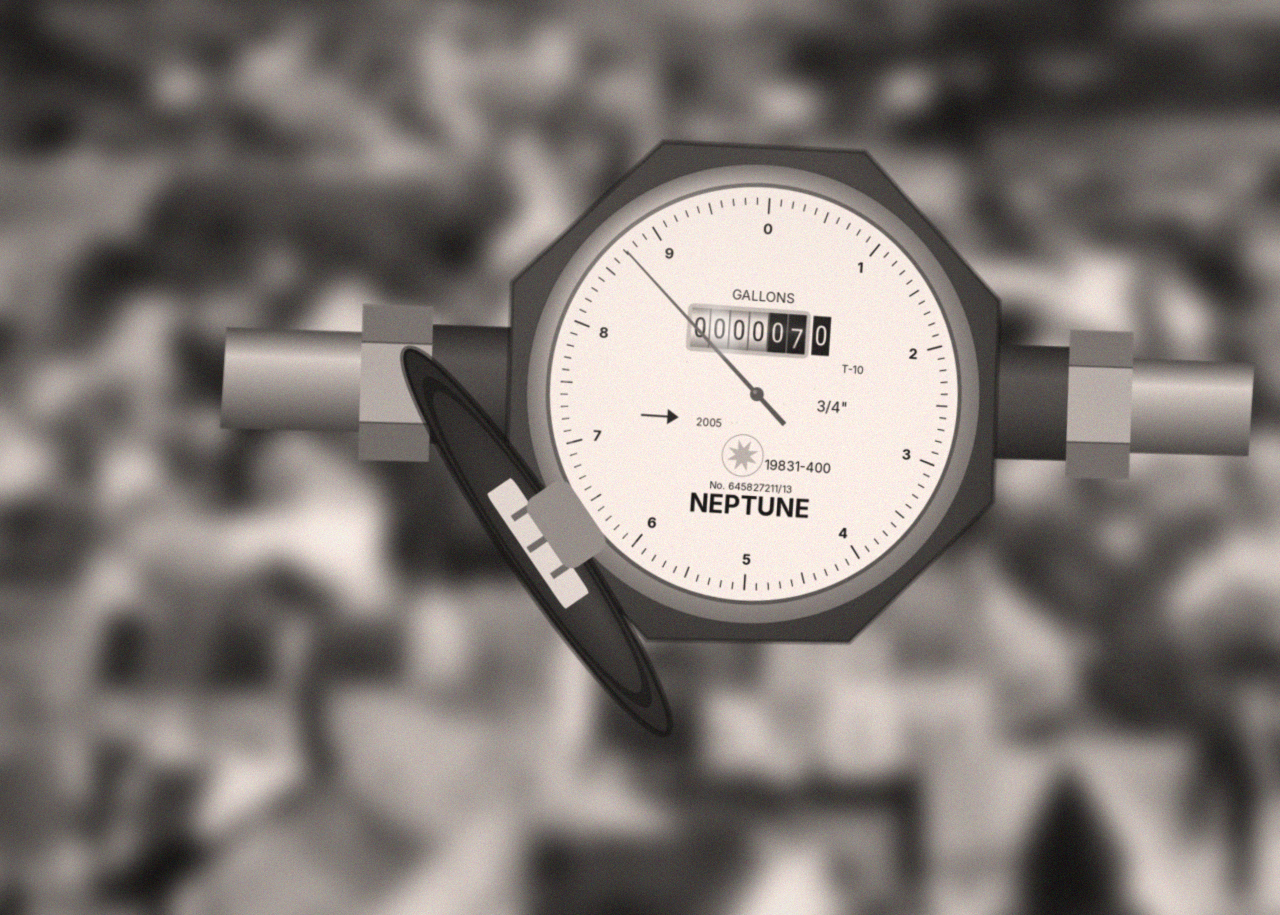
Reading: 68.7 gal
